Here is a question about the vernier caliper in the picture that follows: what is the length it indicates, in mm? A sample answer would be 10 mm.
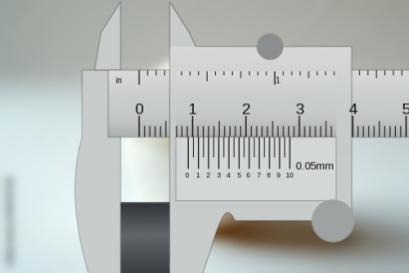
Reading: 9.2 mm
